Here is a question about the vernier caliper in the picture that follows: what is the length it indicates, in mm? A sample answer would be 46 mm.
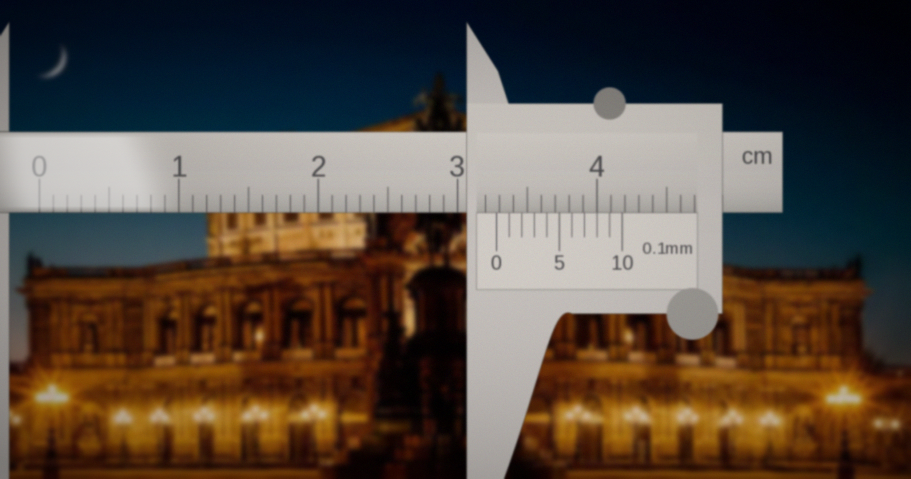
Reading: 32.8 mm
